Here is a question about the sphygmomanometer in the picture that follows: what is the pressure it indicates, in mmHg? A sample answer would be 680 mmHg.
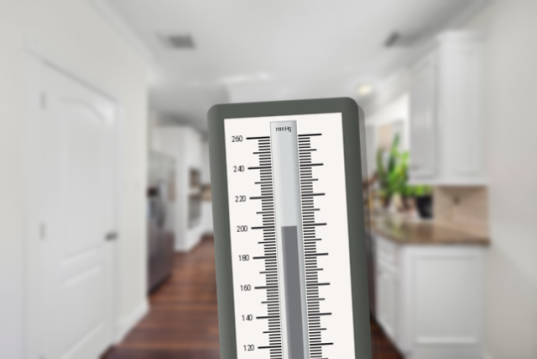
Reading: 200 mmHg
